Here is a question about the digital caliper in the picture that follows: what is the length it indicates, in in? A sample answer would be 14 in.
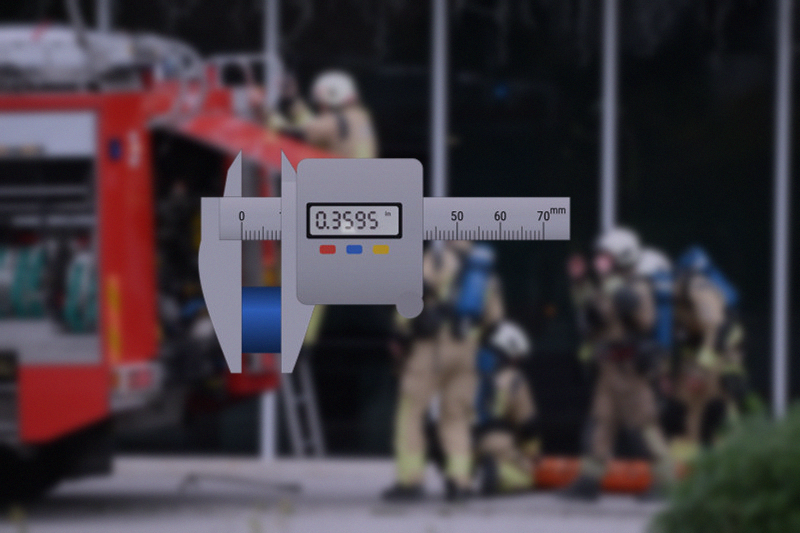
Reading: 0.3595 in
